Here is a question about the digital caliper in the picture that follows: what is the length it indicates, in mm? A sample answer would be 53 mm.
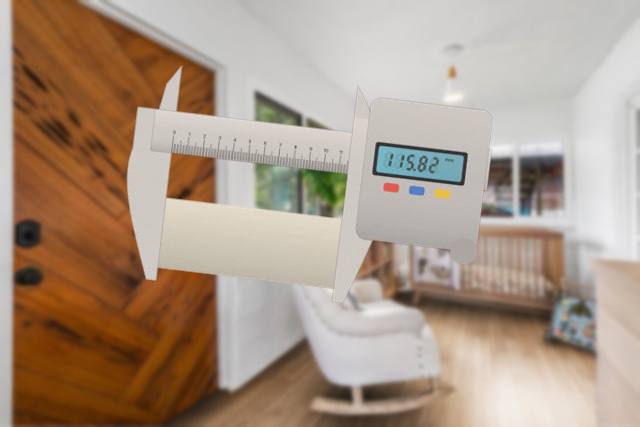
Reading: 115.82 mm
